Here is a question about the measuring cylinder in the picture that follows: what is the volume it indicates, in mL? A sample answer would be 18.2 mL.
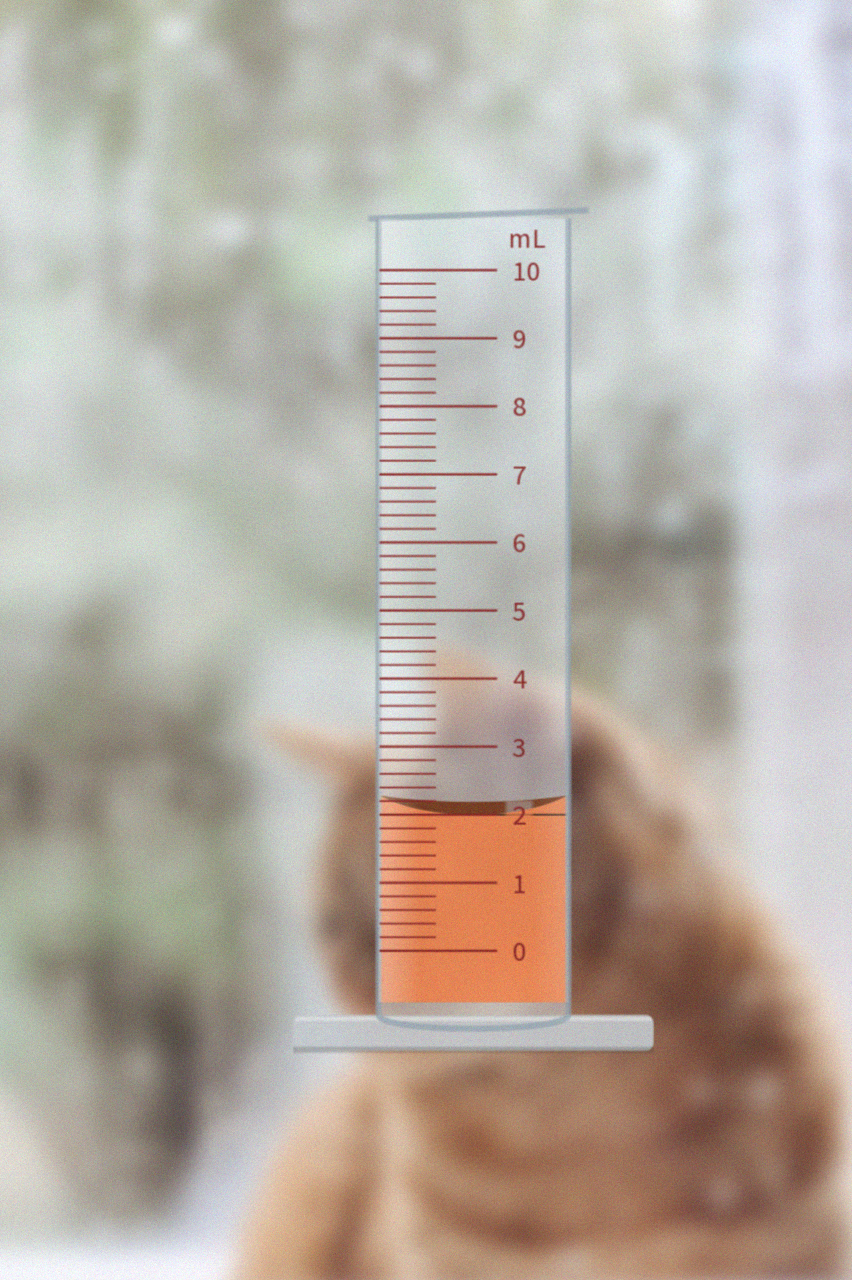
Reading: 2 mL
